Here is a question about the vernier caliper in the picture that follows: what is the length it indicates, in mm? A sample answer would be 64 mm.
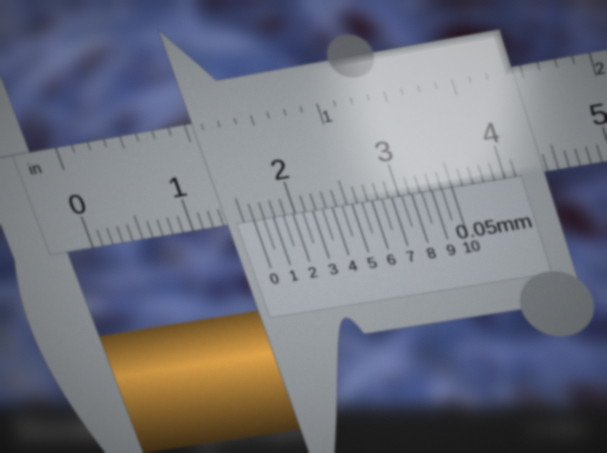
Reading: 16.0 mm
